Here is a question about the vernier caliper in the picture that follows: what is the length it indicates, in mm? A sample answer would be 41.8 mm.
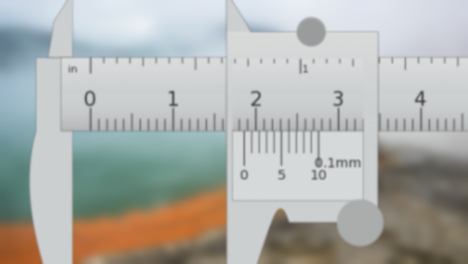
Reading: 18.6 mm
